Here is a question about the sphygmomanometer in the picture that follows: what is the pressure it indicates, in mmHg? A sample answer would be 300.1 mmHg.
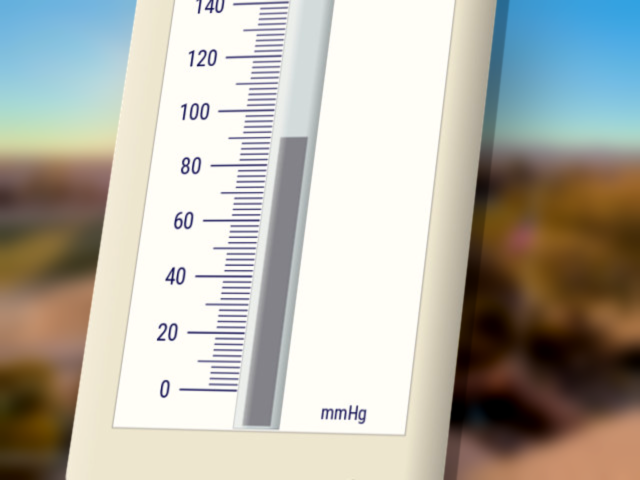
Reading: 90 mmHg
